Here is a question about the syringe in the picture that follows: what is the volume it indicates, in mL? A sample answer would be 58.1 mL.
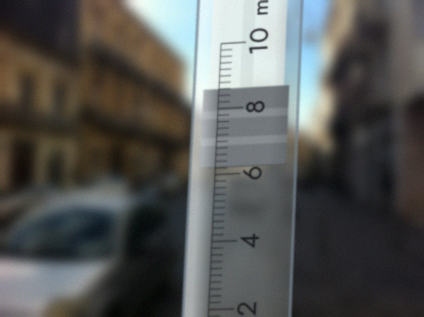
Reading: 6.2 mL
